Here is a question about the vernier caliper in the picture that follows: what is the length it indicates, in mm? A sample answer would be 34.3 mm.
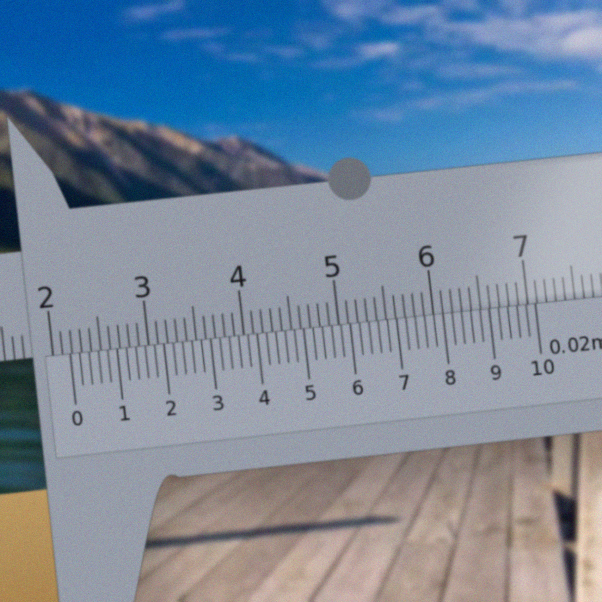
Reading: 21.8 mm
